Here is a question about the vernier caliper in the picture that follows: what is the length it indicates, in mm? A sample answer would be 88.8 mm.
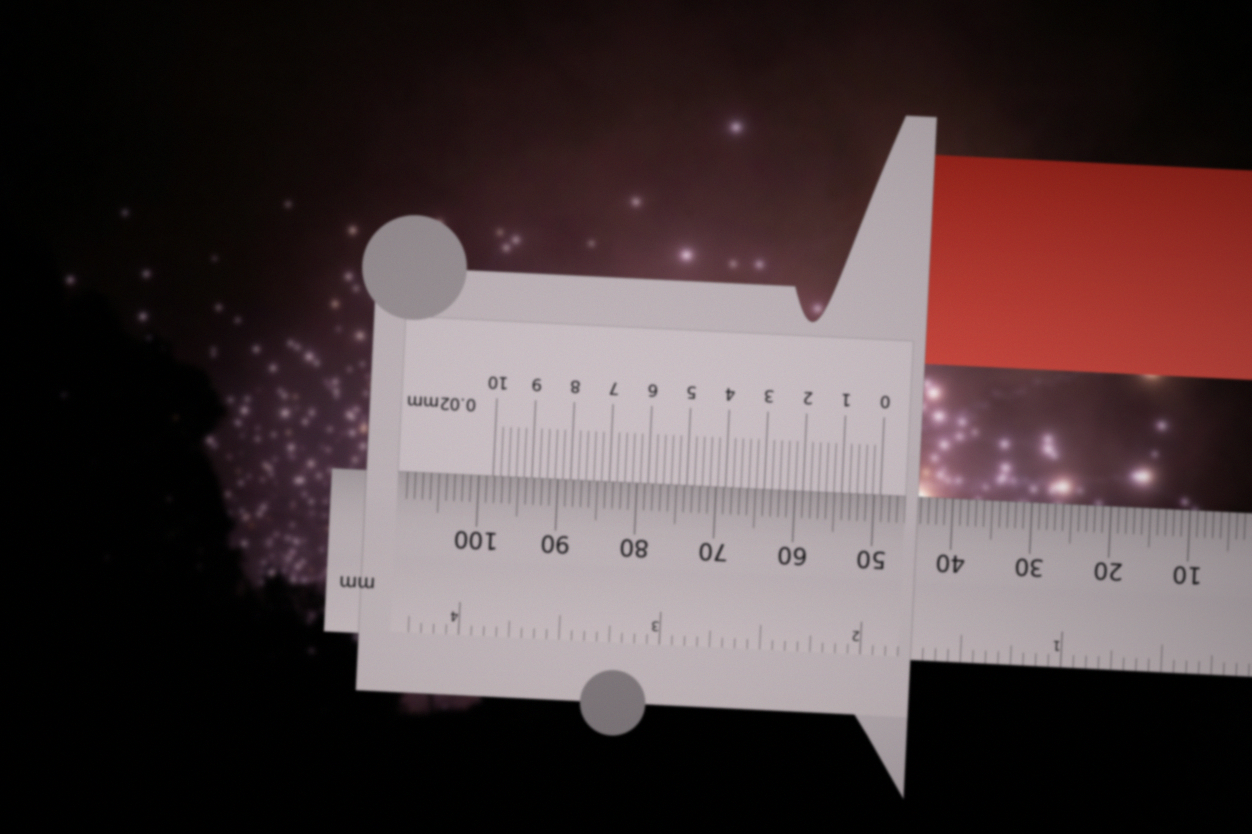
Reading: 49.2 mm
